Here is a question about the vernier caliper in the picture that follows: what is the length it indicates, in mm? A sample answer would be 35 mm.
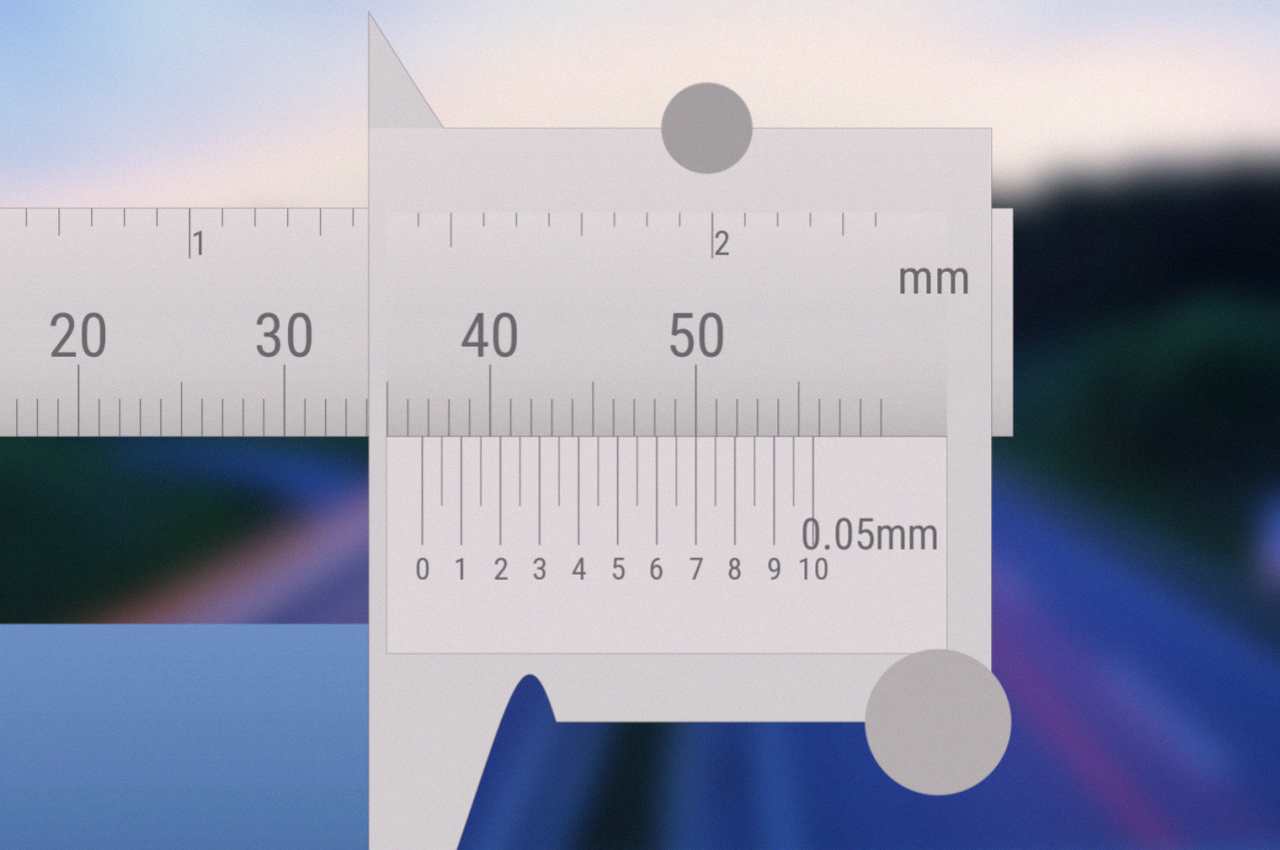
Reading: 36.7 mm
